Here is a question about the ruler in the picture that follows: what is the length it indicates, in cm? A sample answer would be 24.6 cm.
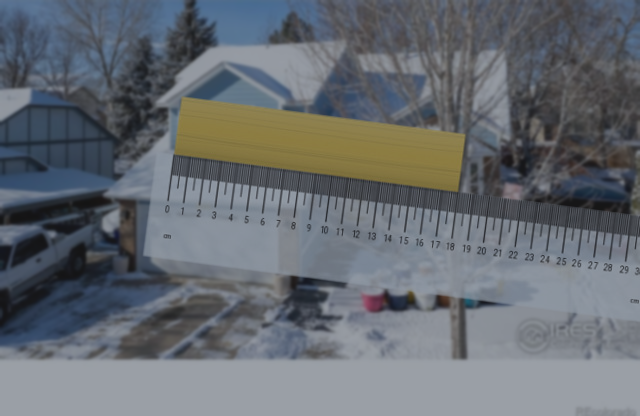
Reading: 18 cm
